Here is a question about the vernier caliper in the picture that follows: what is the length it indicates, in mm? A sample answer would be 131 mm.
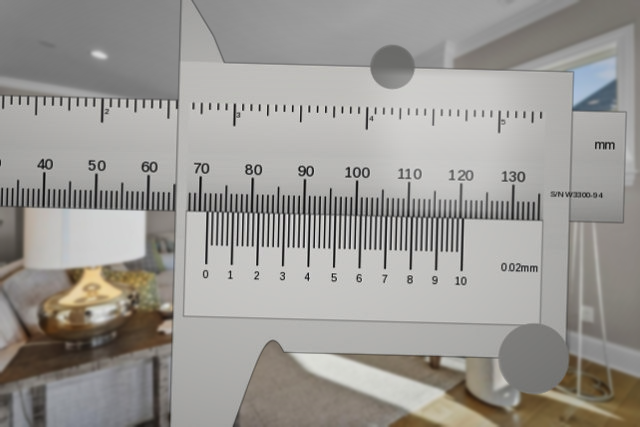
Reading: 71.5 mm
